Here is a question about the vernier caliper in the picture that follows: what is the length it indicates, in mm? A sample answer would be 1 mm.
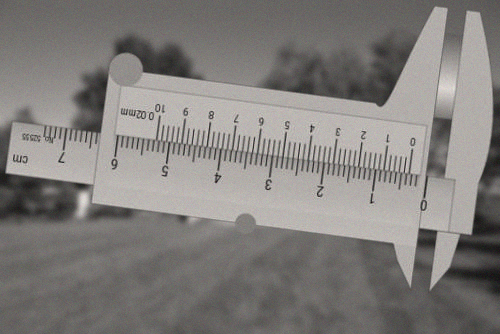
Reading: 3.5 mm
